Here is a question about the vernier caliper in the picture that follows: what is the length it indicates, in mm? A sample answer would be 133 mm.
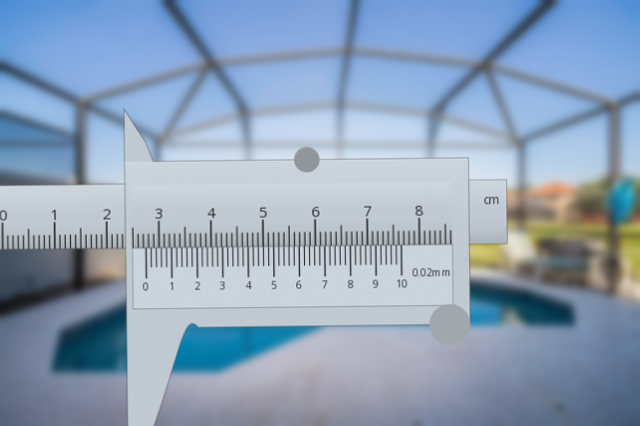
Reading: 27.5 mm
